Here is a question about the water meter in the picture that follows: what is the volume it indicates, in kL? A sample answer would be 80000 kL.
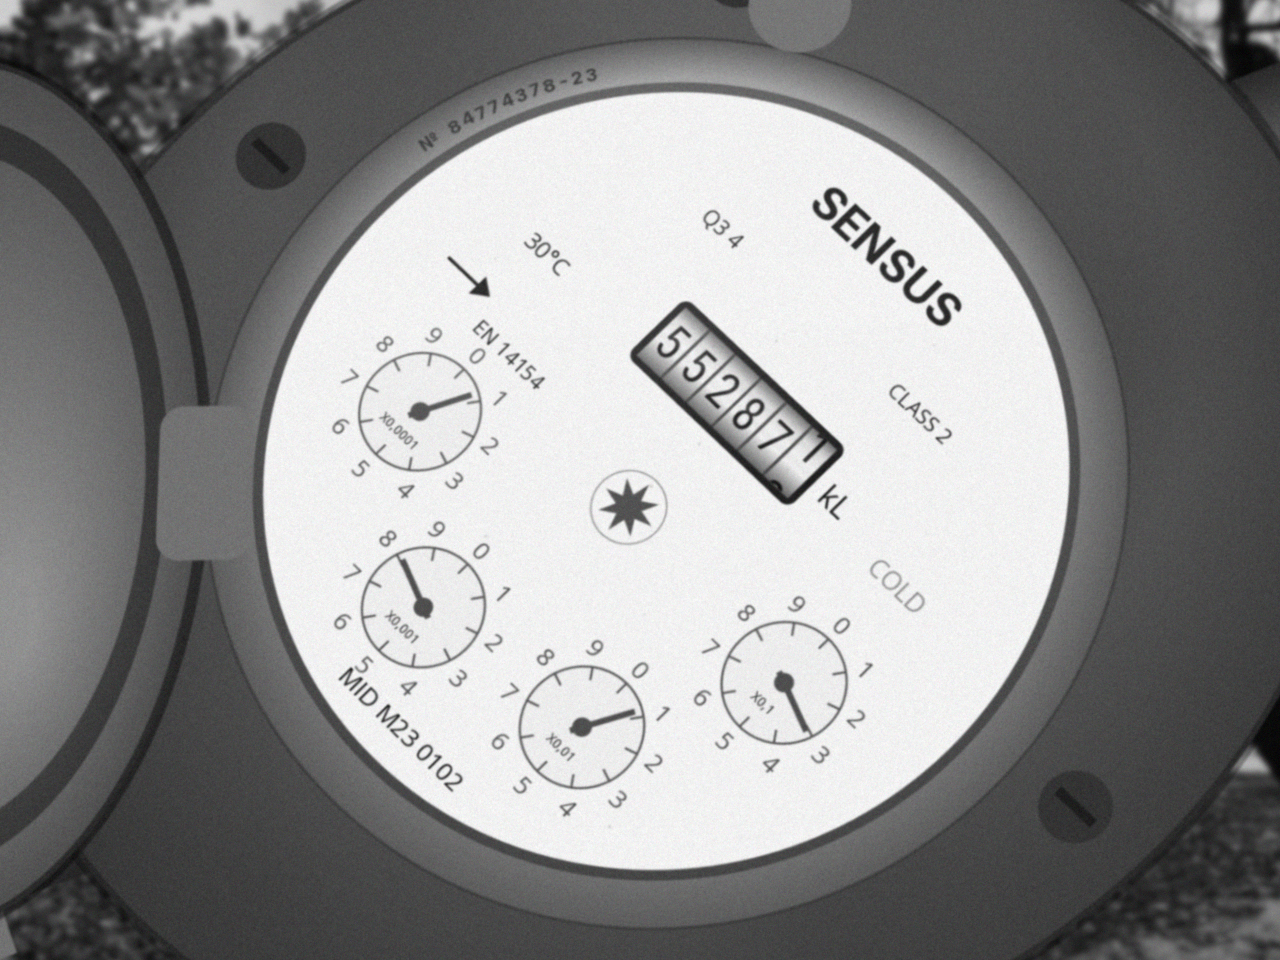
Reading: 552871.3080 kL
